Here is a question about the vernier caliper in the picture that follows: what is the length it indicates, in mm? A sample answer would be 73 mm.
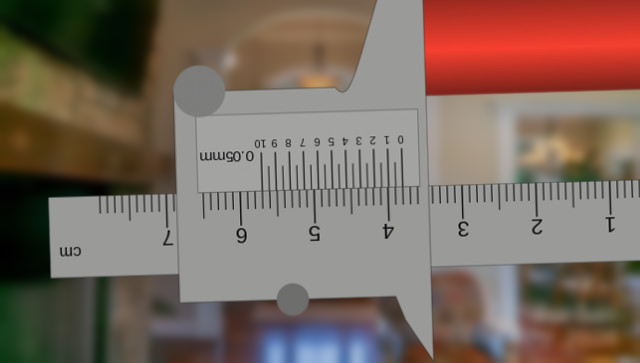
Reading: 38.0 mm
